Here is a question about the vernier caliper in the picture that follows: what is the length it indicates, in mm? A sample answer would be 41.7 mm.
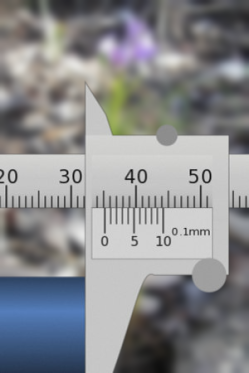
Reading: 35.2 mm
